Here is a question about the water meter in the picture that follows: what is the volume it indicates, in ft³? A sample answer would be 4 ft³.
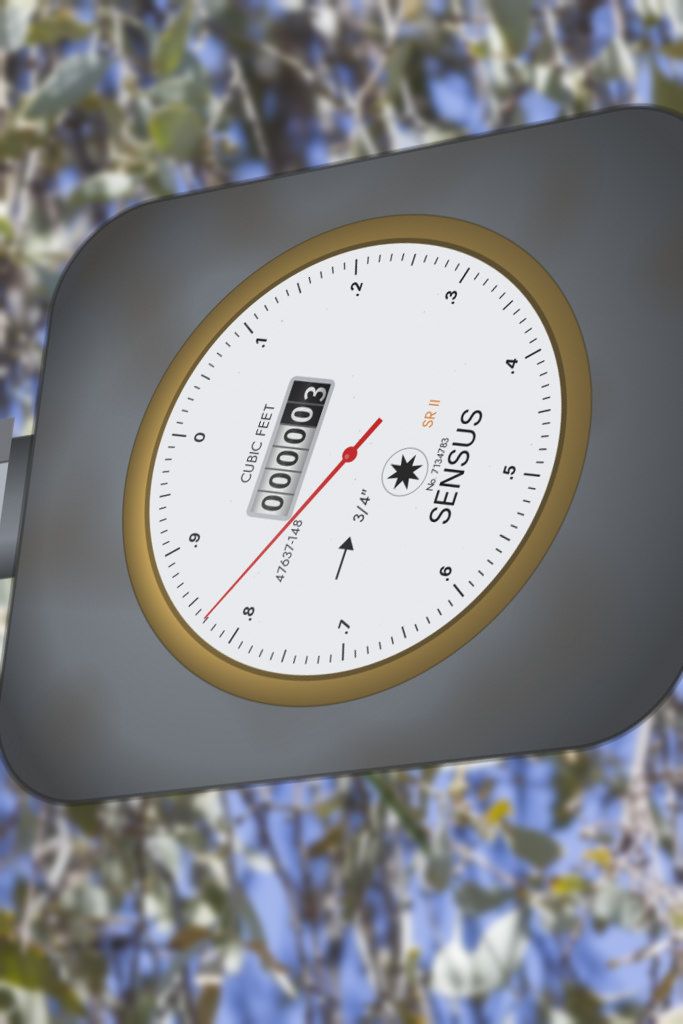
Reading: 2.83 ft³
